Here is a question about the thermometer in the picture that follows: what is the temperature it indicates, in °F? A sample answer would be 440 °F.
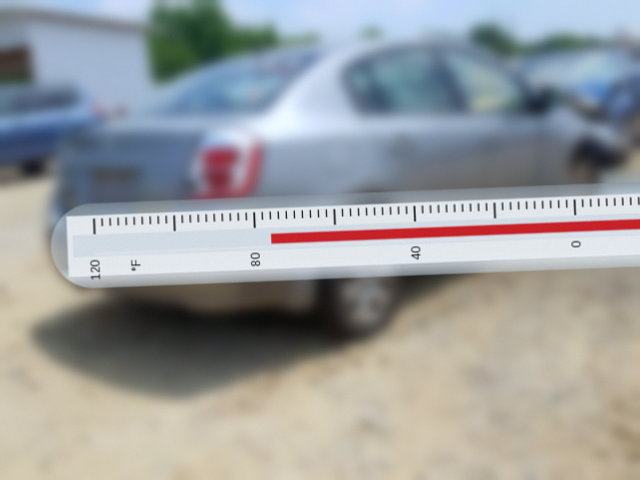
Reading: 76 °F
